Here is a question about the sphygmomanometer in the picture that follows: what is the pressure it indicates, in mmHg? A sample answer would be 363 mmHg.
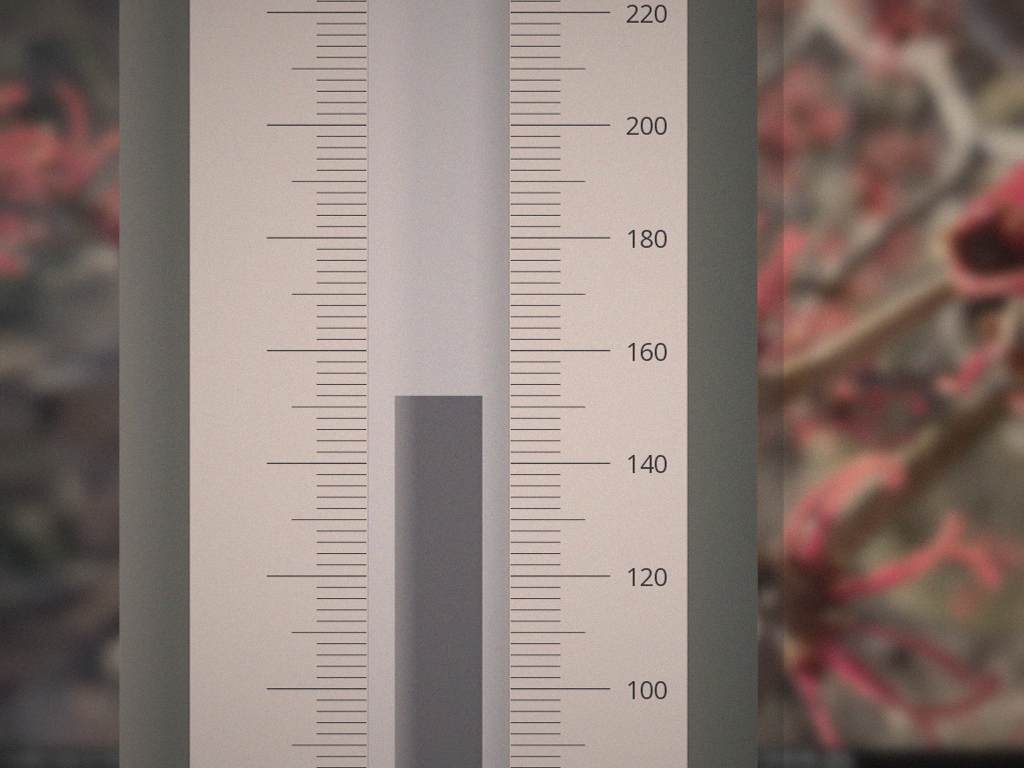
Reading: 152 mmHg
